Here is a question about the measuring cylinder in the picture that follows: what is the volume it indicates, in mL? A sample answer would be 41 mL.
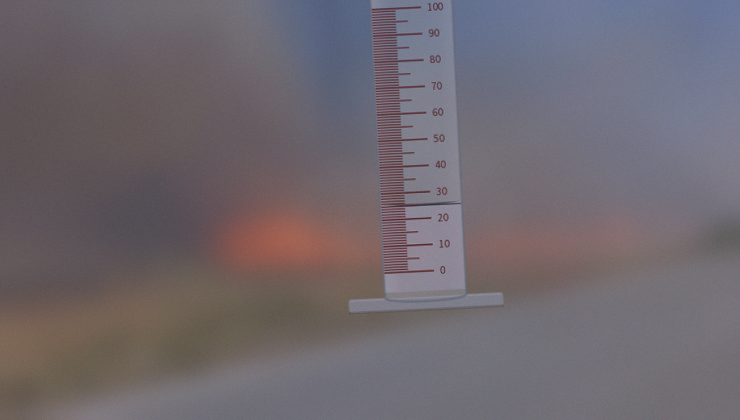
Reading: 25 mL
